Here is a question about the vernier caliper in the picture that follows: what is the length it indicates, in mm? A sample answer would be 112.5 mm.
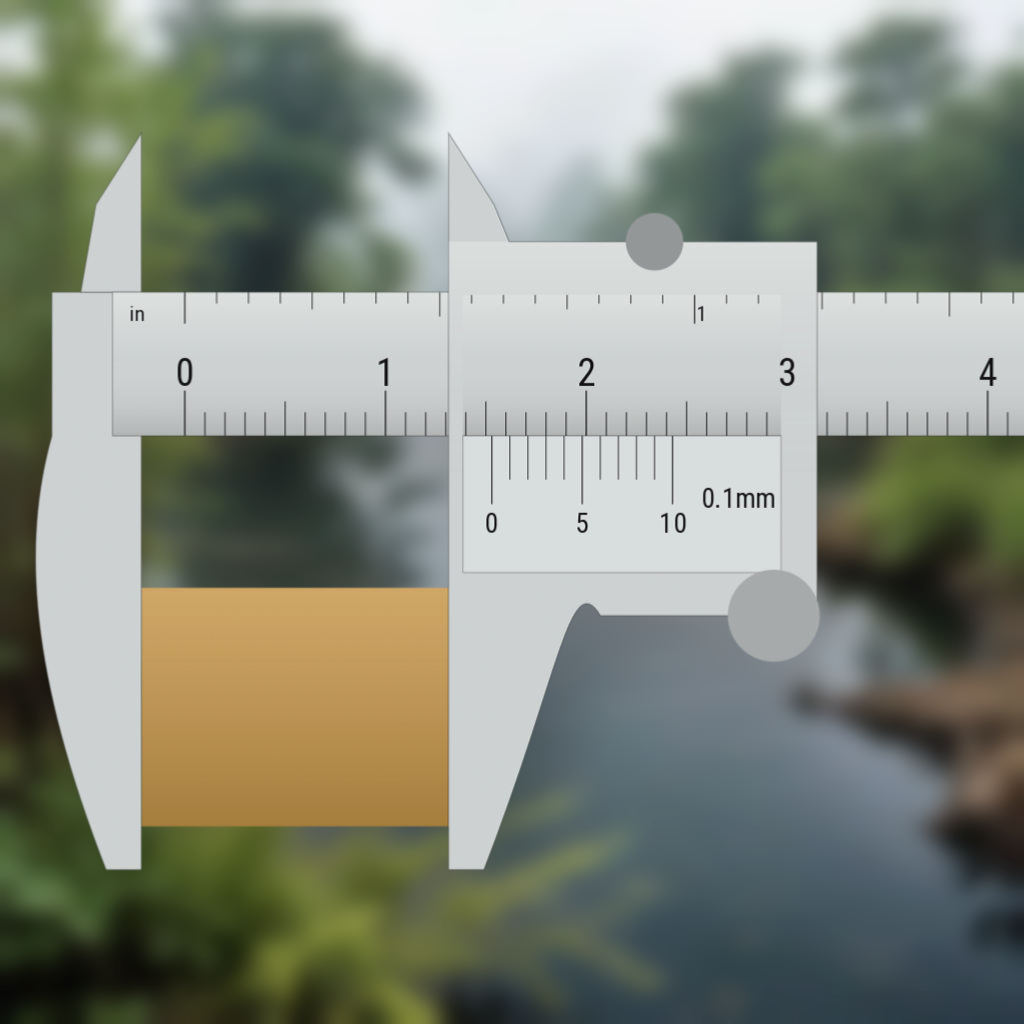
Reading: 15.3 mm
